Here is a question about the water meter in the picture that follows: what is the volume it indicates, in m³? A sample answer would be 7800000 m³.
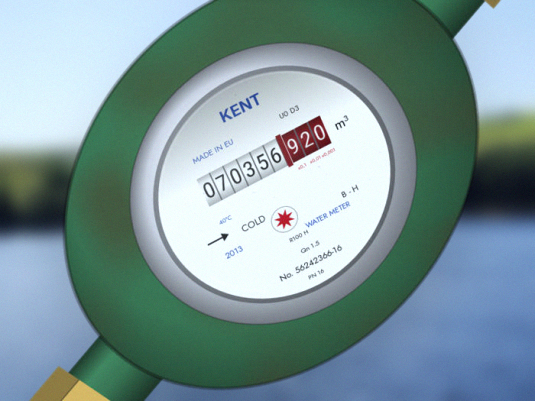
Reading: 70356.920 m³
